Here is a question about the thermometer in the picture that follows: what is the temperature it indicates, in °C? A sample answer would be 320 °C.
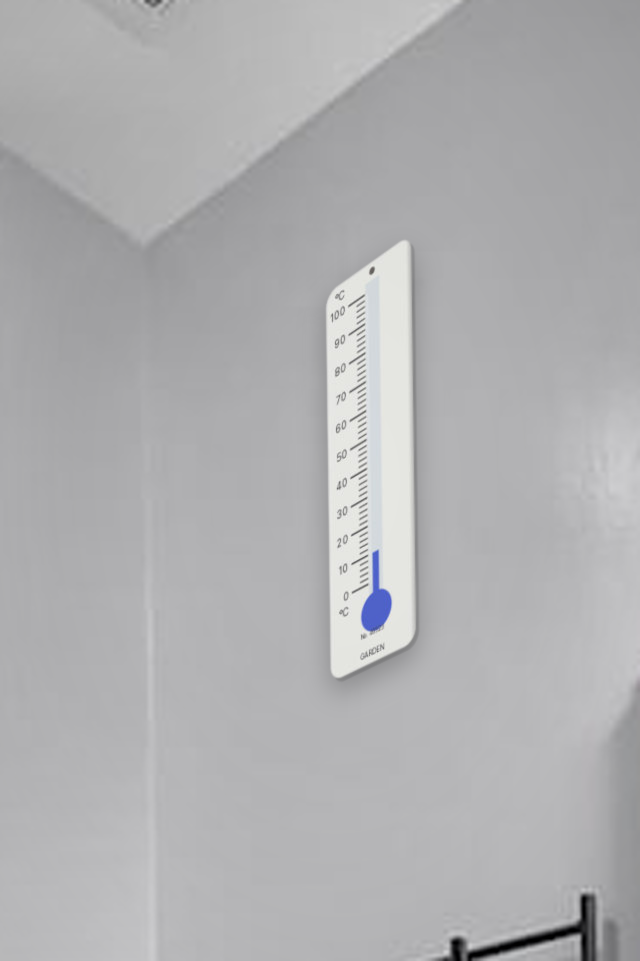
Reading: 10 °C
